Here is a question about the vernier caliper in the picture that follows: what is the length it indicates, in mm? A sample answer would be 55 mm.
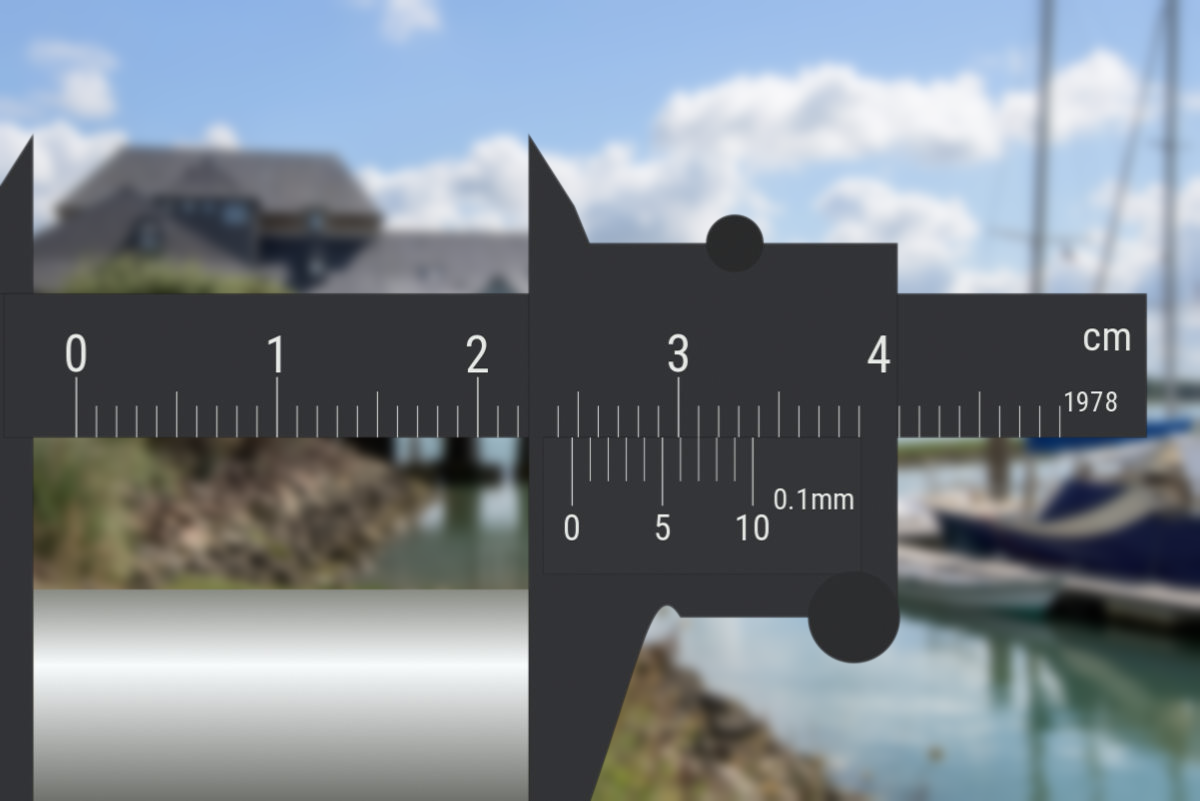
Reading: 24.7 mm
